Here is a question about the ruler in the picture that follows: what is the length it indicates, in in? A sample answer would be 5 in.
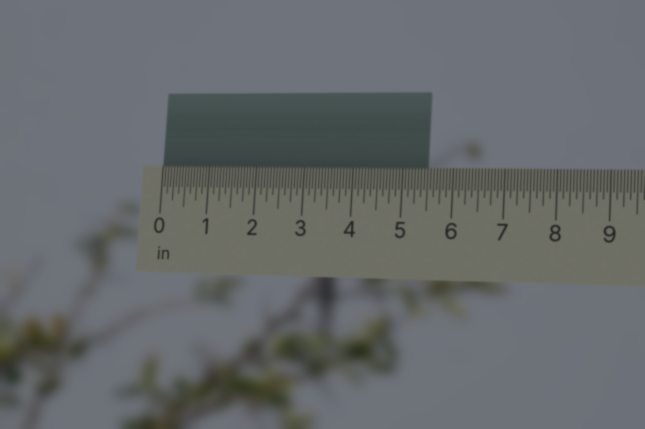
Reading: 5.5 in
